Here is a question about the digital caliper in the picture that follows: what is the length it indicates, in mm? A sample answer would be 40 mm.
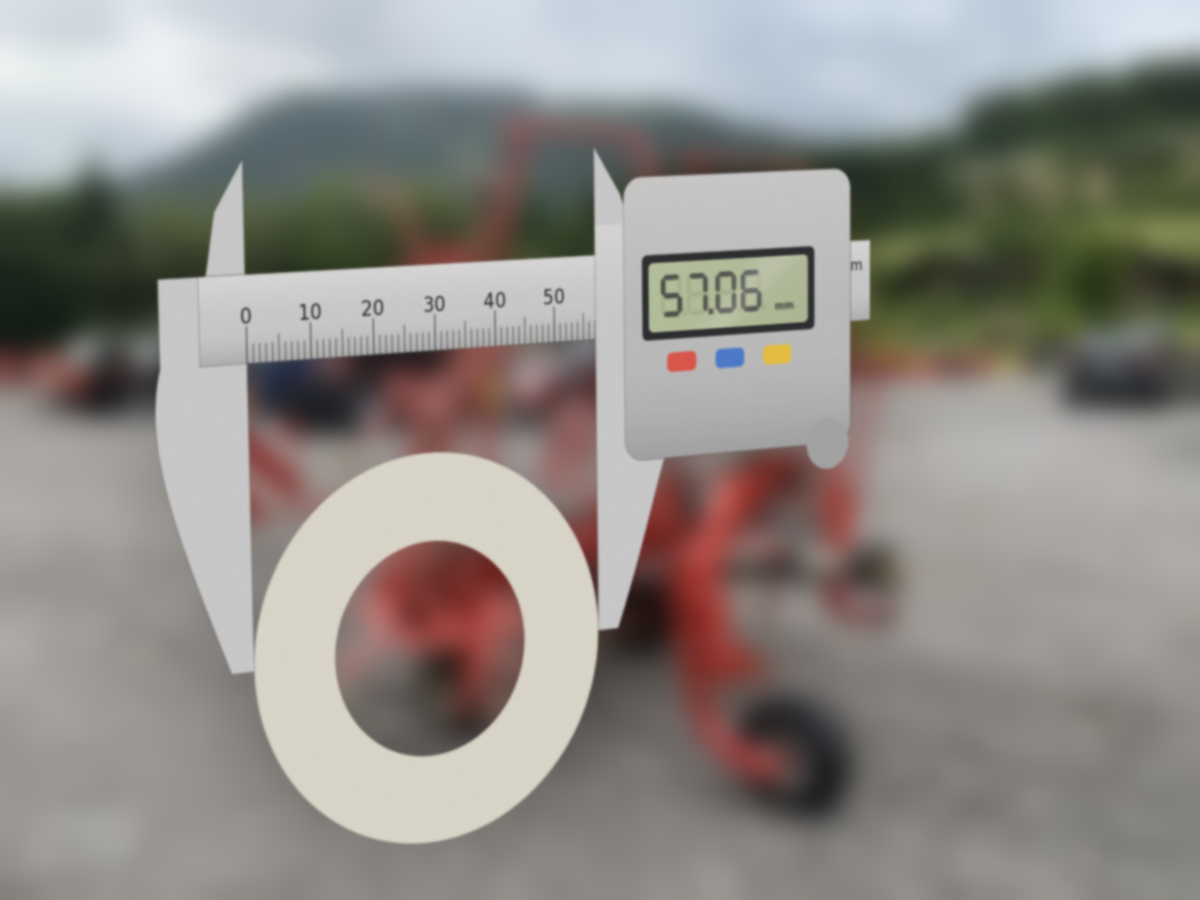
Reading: 57.06 mm
